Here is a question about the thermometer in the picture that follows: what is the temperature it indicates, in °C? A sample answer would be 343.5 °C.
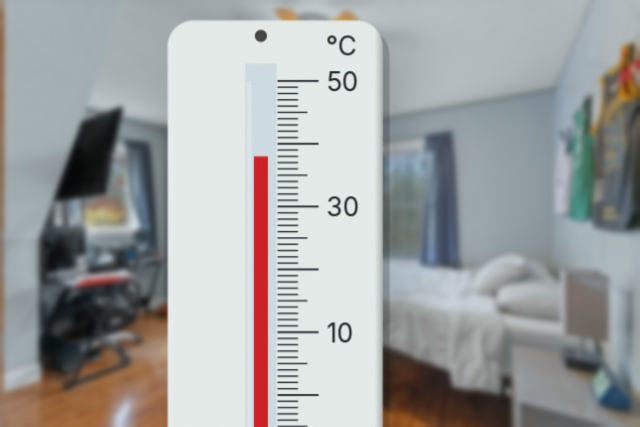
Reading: 38 °C
